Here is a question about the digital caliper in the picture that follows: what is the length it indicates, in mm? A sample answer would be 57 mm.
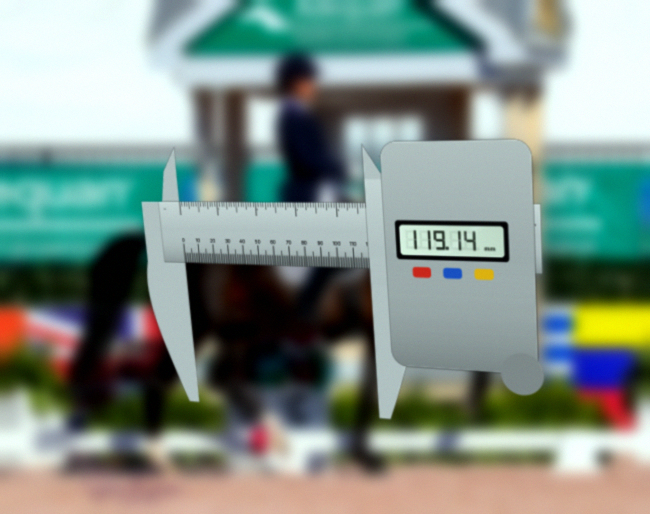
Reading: 119.14 mm
